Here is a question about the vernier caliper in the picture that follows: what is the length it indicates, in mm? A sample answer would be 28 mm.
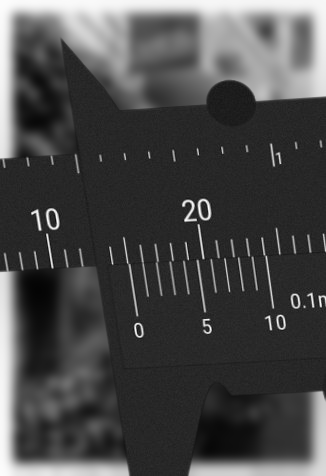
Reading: 15.1 mm
